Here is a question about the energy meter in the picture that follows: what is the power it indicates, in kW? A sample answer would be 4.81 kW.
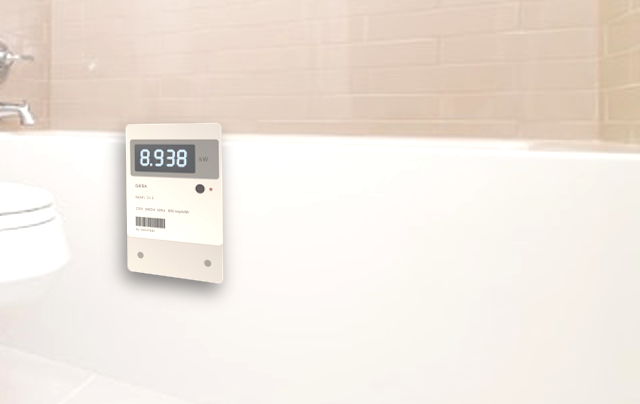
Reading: 8.938 kW
